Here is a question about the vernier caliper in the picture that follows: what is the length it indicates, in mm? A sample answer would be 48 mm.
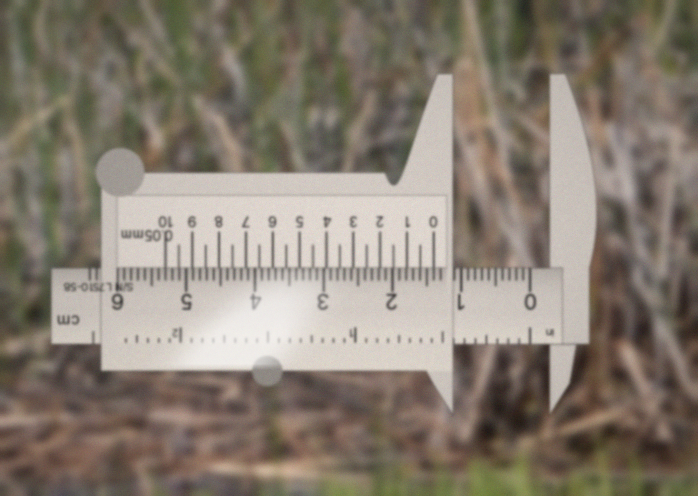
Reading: 14.0 mm
